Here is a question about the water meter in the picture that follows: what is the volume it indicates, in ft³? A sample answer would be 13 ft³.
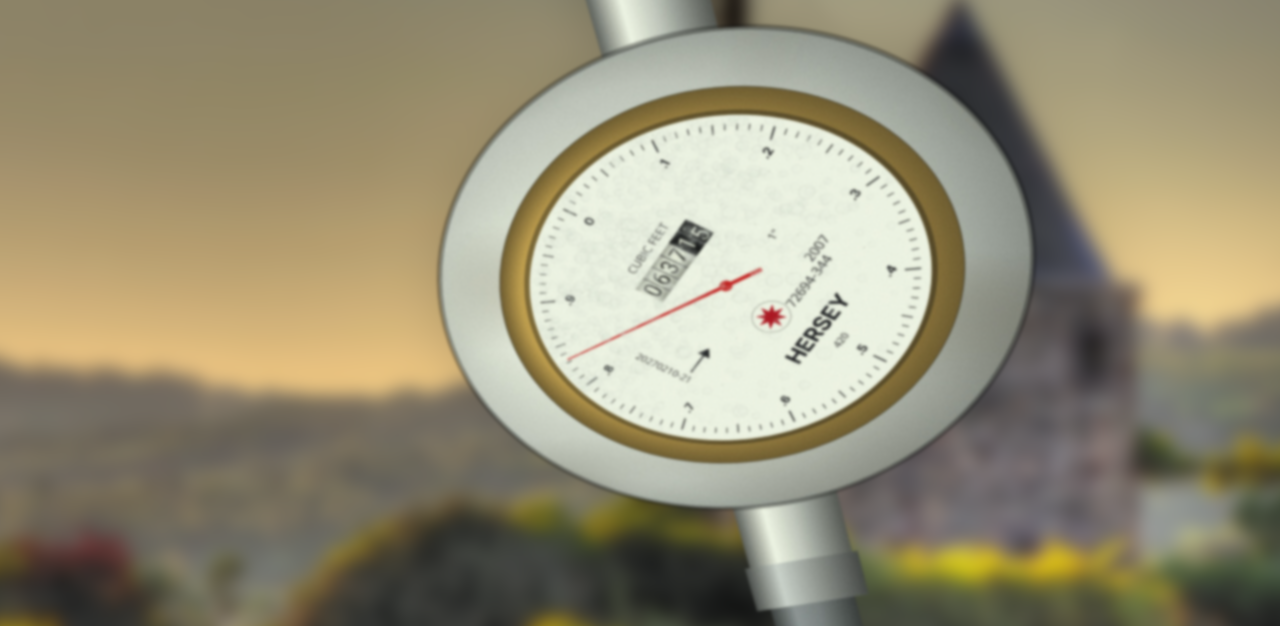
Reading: 63714.83 ft³
